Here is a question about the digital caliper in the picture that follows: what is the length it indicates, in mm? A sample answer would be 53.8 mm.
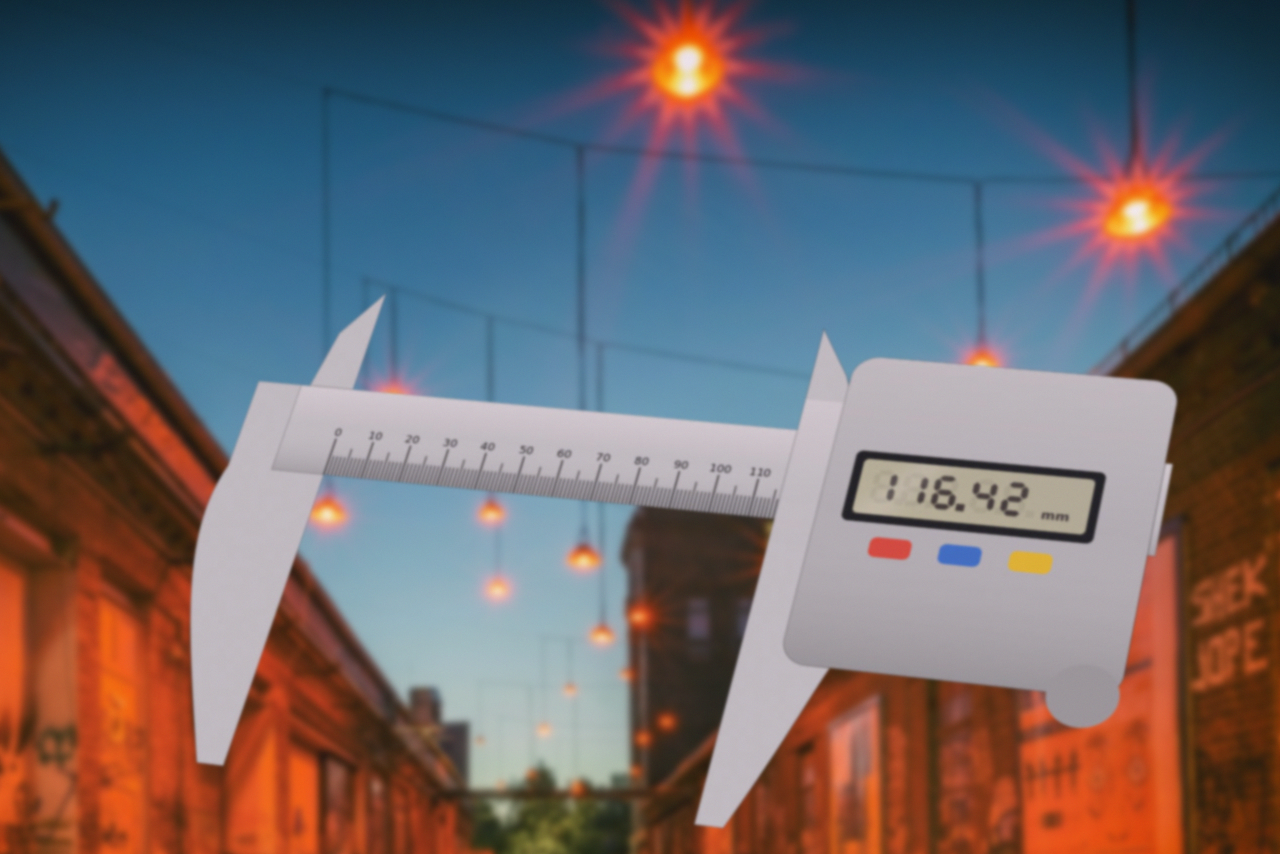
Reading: 116.42 mm
